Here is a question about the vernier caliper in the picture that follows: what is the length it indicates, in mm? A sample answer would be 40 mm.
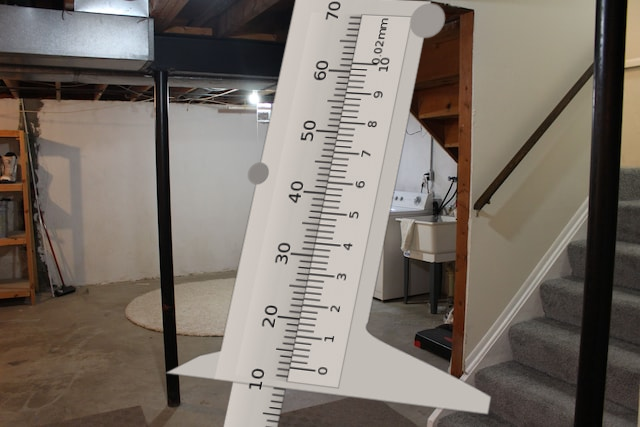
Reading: 12.4 mm
